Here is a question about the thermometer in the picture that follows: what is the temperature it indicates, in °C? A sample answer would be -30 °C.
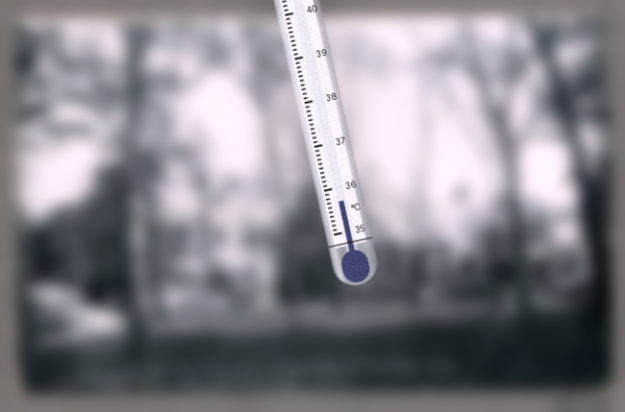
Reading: 35.7 °C
